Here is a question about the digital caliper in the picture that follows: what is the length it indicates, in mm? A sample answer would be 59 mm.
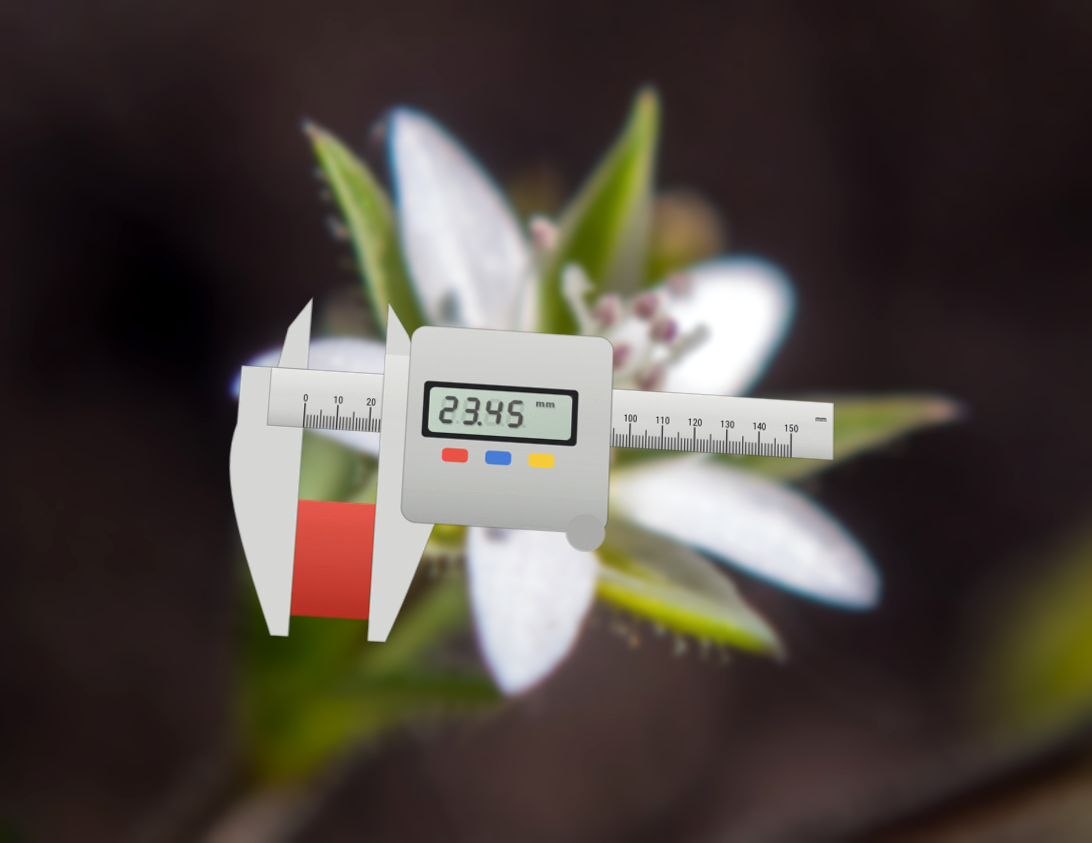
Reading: 23.45 mm
